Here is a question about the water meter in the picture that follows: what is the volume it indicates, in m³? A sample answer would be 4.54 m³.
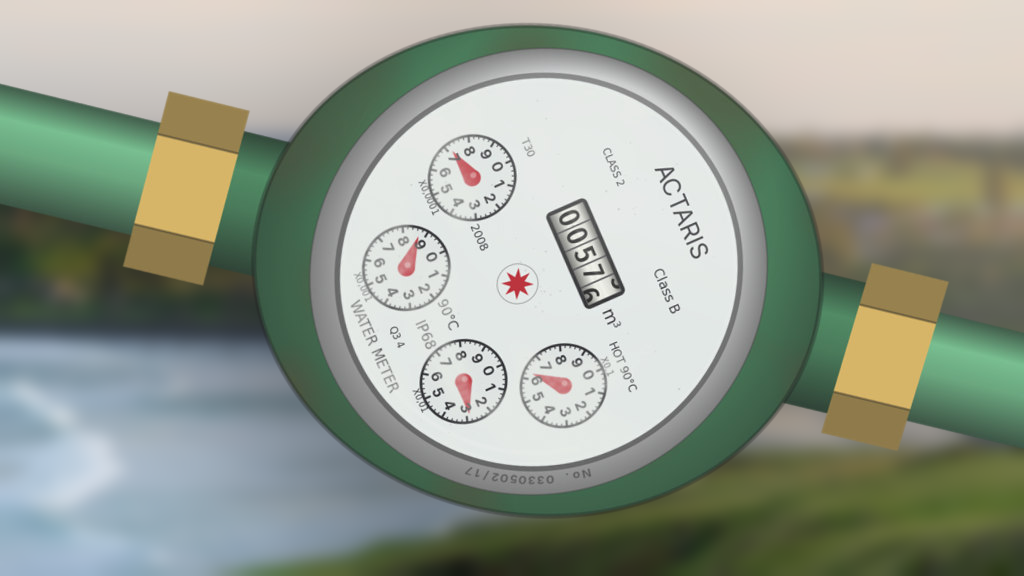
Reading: 575.6287 m³
